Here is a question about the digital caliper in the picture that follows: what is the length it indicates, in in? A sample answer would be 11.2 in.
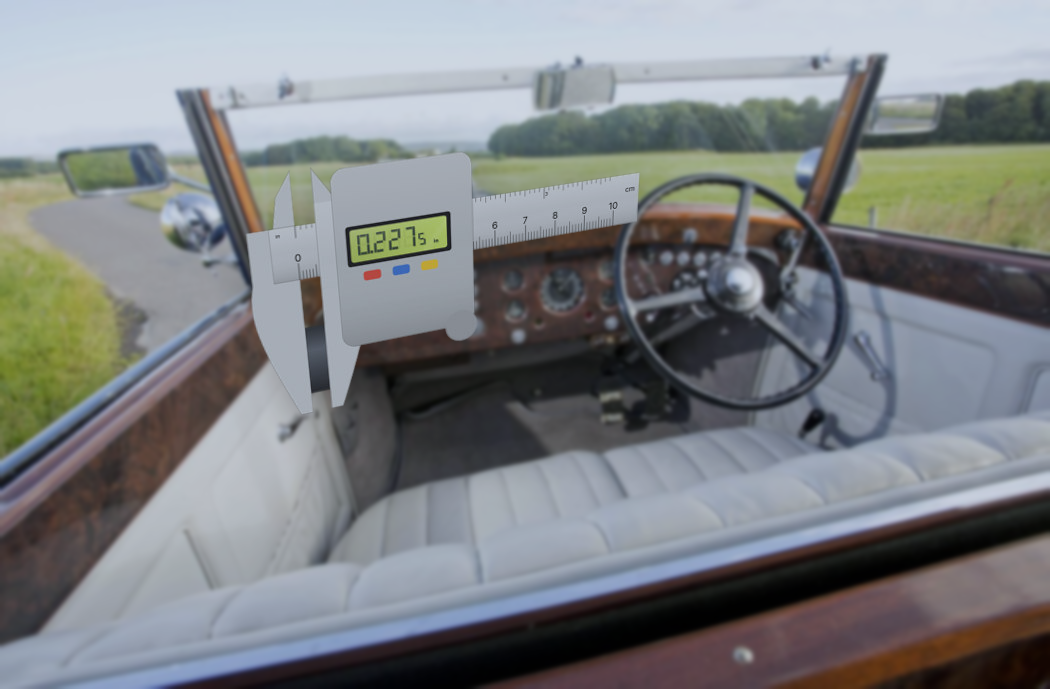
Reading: 0.2275 in
